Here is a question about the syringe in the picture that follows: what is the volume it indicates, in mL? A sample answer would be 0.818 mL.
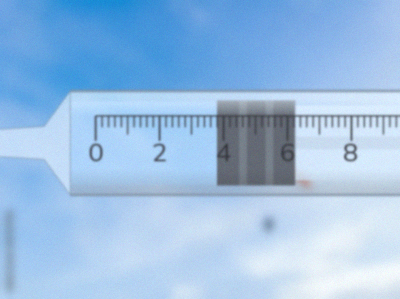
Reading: 3.8 mL
